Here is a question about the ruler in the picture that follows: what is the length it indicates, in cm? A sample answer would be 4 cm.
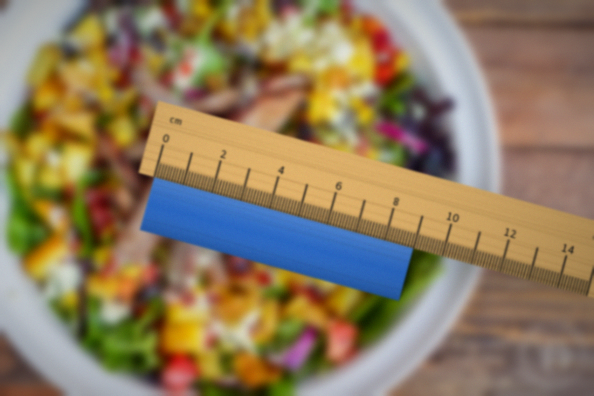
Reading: 9 cm
